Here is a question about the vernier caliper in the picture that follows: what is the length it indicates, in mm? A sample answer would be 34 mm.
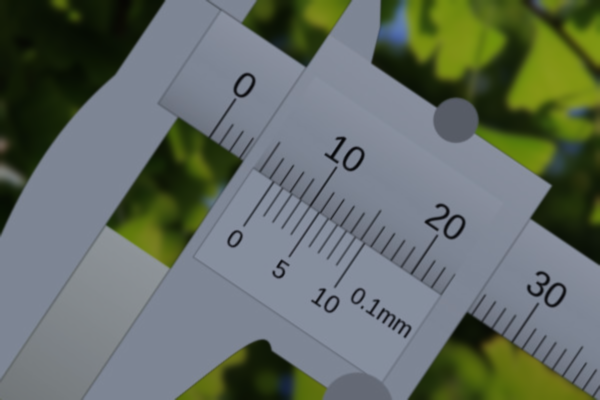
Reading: 6.4 mm
